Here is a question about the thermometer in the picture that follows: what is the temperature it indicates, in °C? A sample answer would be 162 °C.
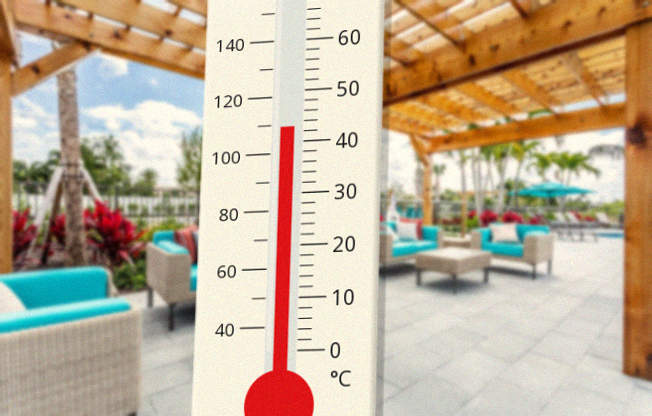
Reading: 43 °C
